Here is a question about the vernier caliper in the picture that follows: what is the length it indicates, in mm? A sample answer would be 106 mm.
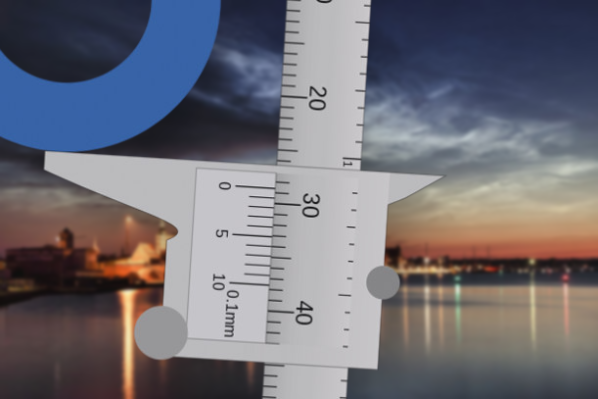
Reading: 28.6 mm
